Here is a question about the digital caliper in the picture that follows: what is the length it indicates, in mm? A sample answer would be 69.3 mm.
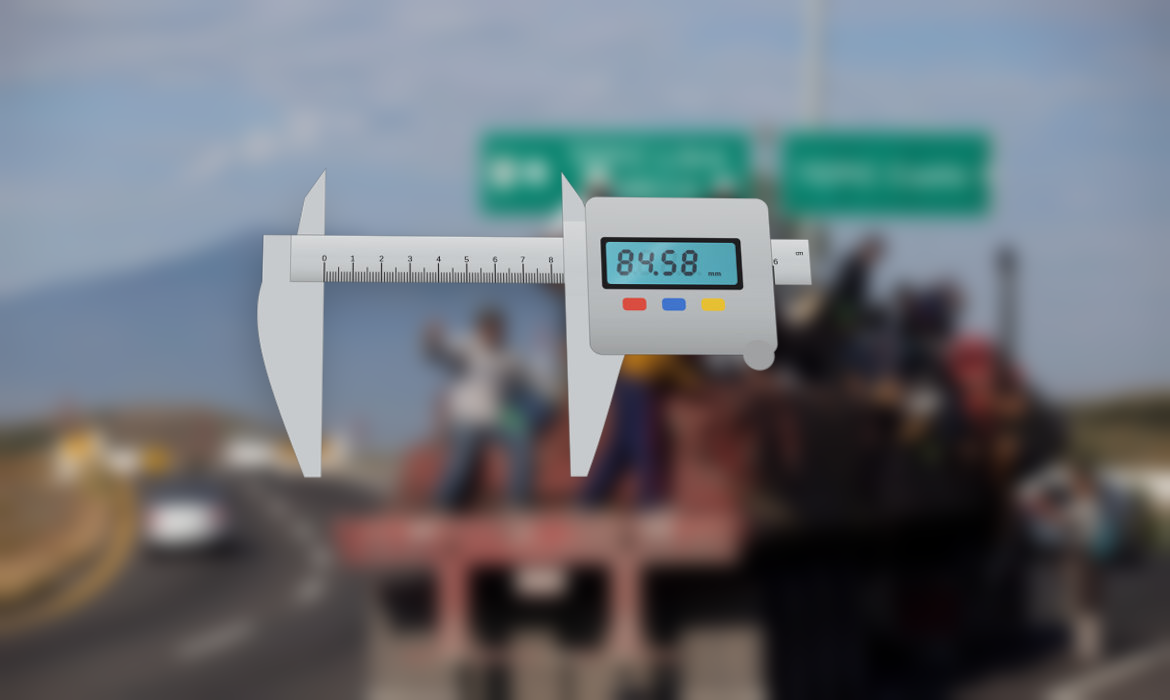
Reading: 84.58 mm
